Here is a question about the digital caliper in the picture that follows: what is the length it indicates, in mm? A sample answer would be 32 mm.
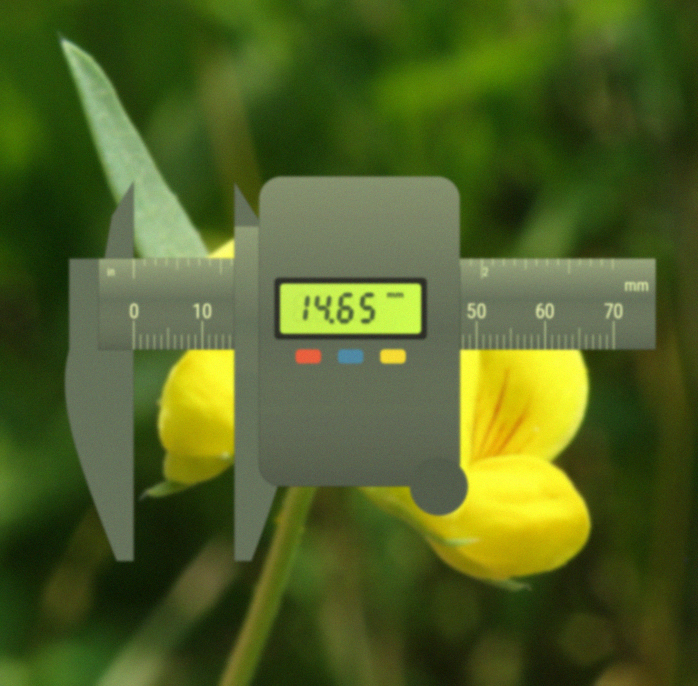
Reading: 14.65 mm
